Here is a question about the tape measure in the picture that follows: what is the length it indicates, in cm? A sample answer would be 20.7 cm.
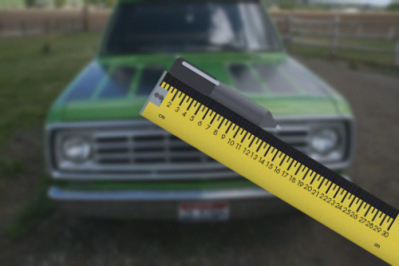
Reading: 14 cm
